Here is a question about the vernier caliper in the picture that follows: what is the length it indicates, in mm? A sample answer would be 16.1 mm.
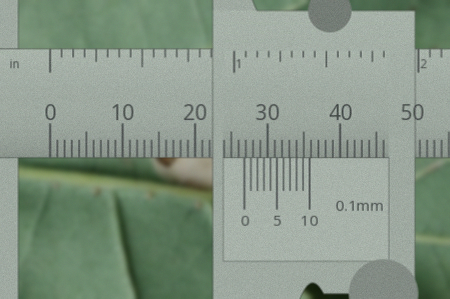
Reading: 26.8 mm
